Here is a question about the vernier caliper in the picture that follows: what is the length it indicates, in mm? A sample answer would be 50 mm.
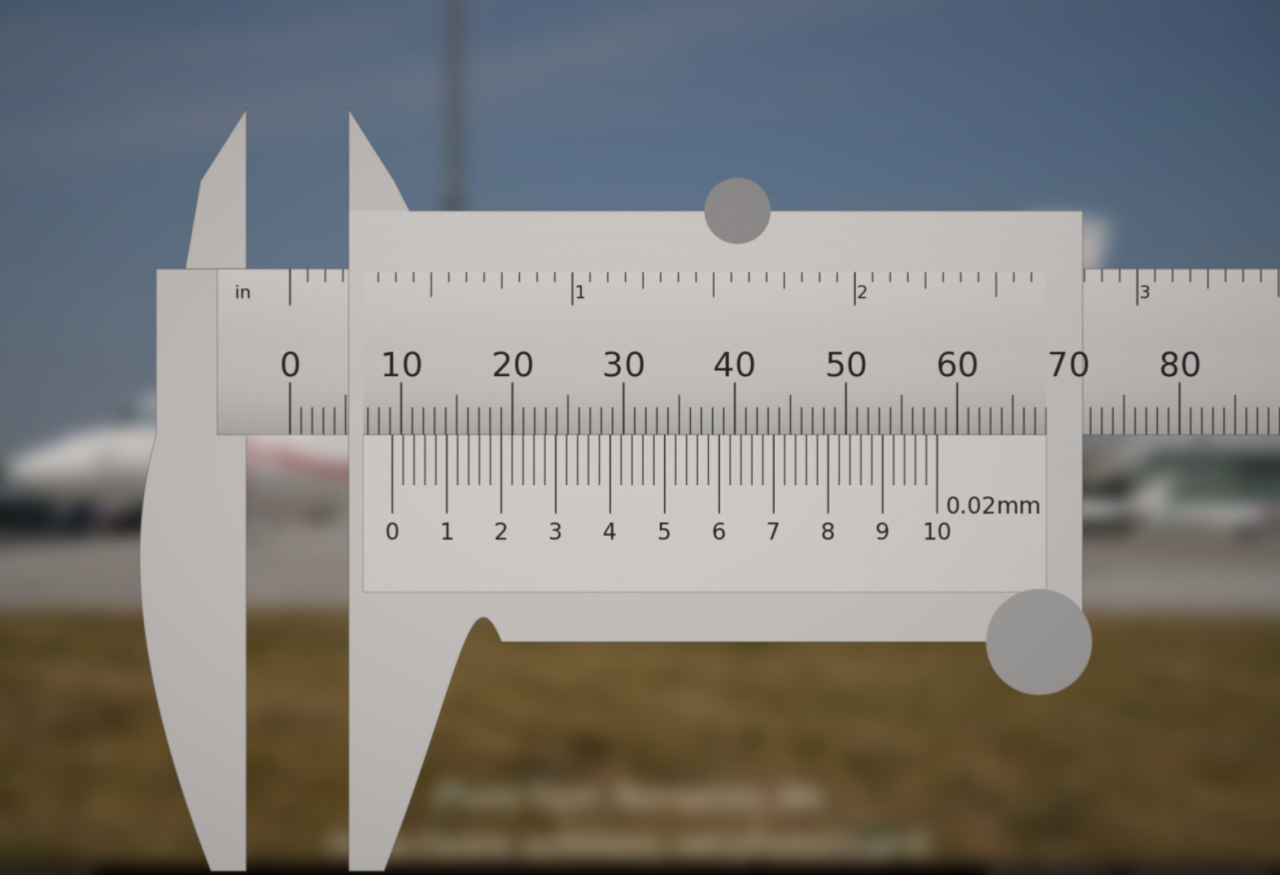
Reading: 9.2 mm
